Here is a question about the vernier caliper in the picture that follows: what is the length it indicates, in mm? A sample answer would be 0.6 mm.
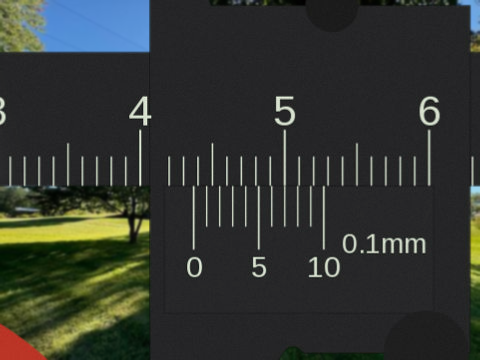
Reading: 43.7 mm
